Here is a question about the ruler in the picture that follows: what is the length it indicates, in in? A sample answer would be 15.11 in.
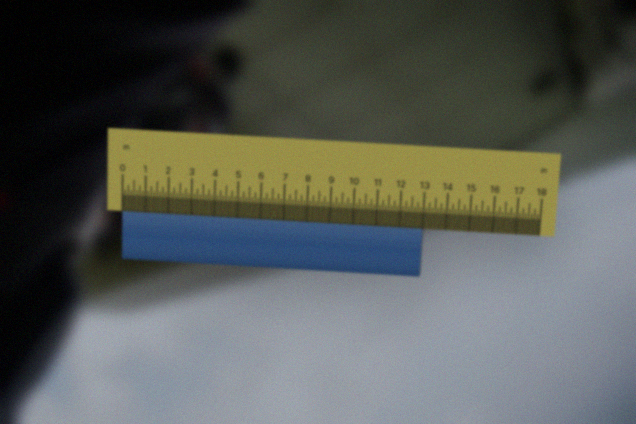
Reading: 13 in
